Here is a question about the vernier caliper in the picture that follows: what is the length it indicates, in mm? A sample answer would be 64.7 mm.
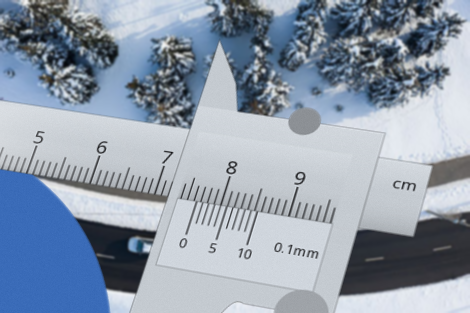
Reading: 76.4 mm
